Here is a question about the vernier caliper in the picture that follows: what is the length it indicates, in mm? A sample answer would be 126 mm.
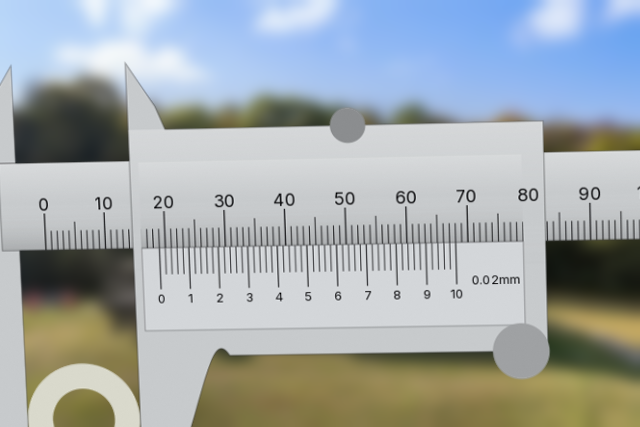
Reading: 19.0 mm
